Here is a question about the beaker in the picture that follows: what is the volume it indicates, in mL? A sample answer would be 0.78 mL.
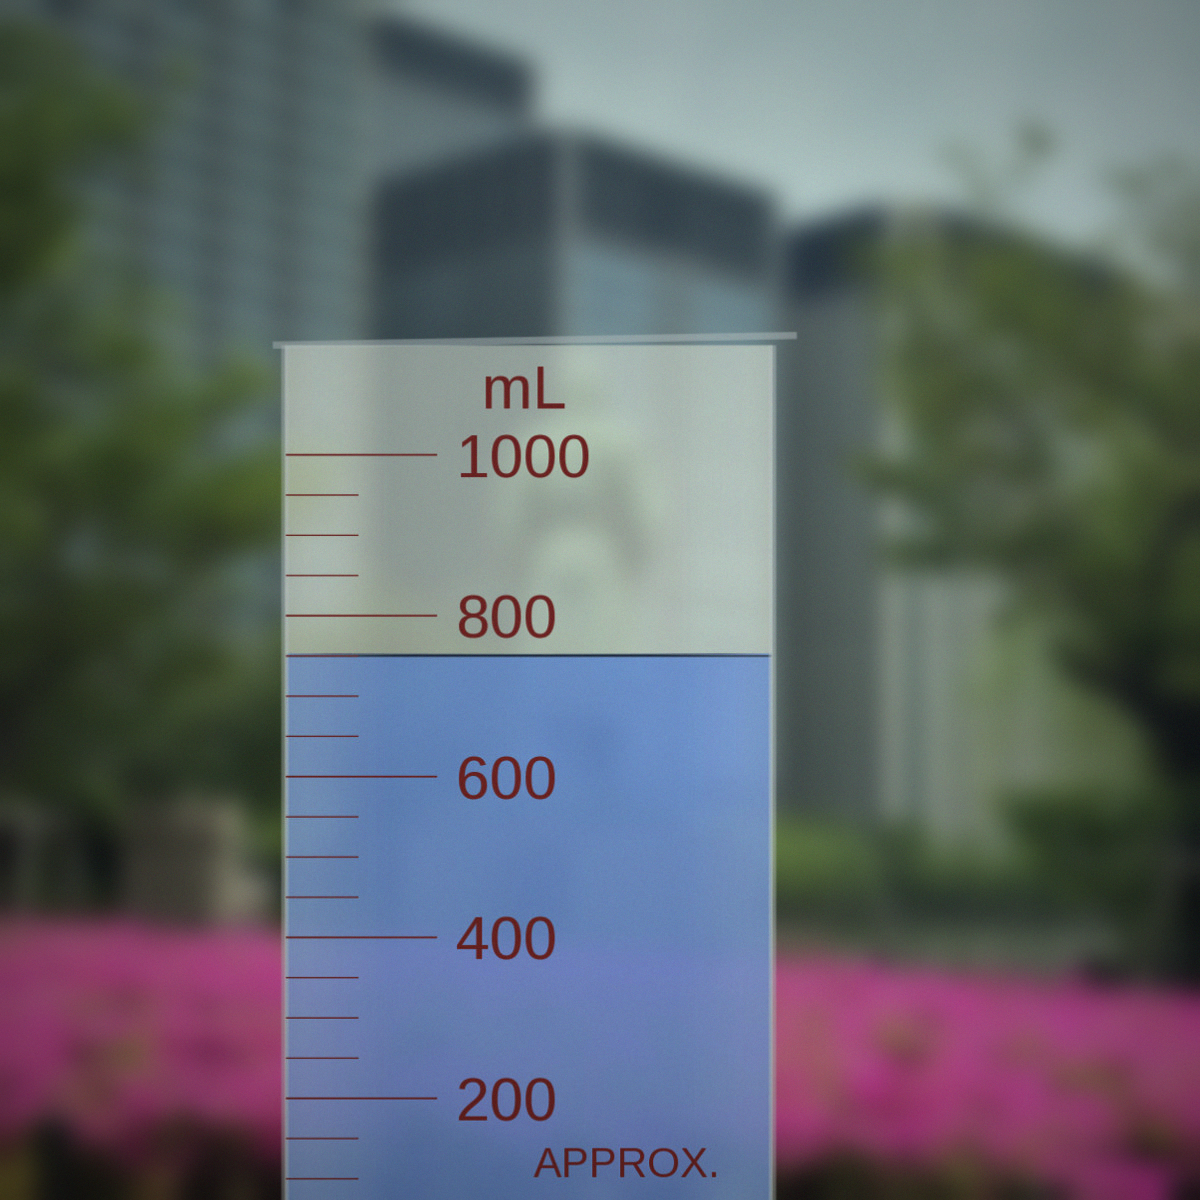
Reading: 750 mL
